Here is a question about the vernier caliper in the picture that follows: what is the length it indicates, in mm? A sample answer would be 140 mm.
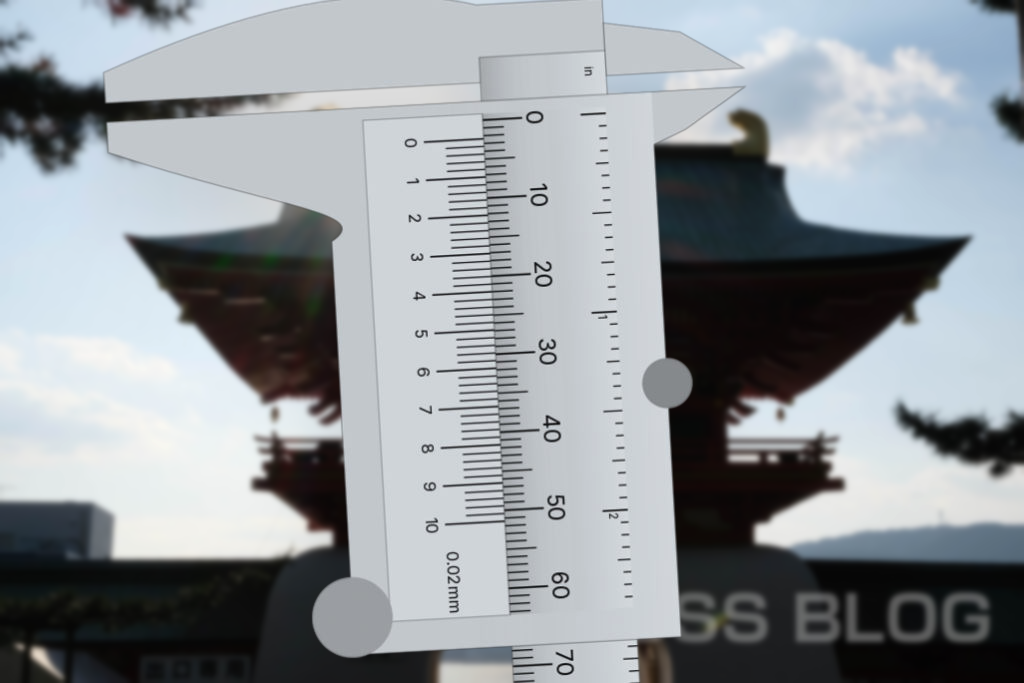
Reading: 2.4 mm
